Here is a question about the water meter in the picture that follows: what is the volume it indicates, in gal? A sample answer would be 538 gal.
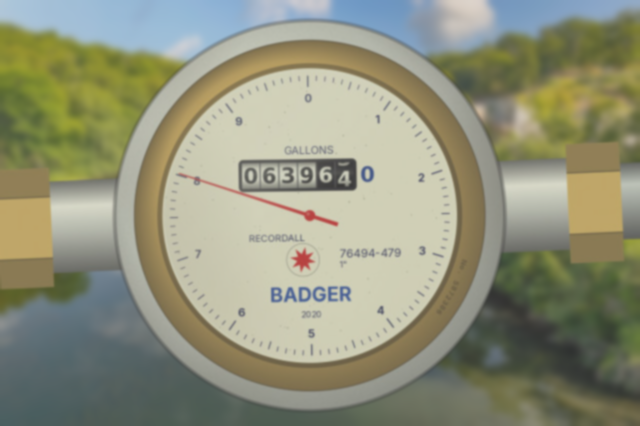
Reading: 639638.0 gal
